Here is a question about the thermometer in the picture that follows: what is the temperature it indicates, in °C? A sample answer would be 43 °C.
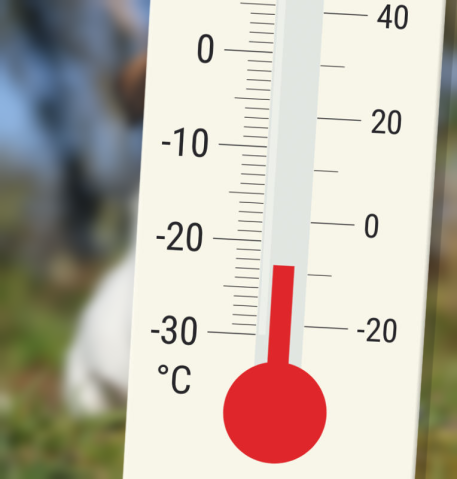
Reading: -22.5 °C
